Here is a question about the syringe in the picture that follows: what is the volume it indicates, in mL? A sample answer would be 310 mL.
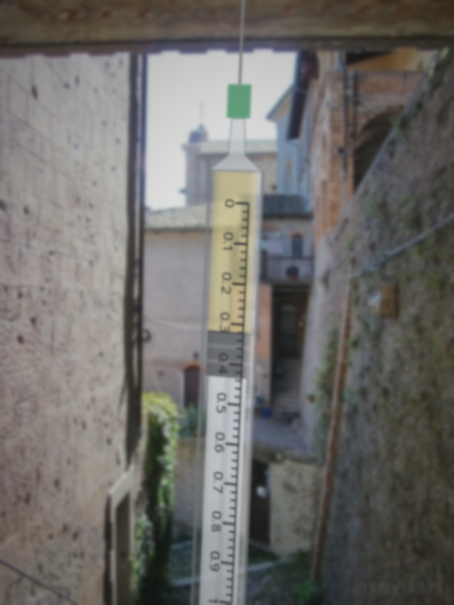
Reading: 0.32 mL
